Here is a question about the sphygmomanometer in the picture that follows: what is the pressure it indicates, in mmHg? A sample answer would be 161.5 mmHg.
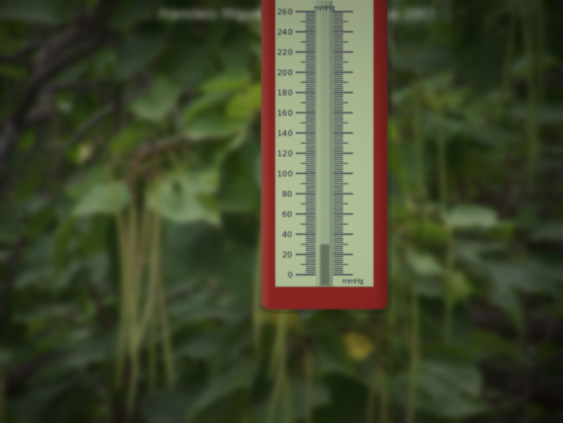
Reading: 30 mmHg
